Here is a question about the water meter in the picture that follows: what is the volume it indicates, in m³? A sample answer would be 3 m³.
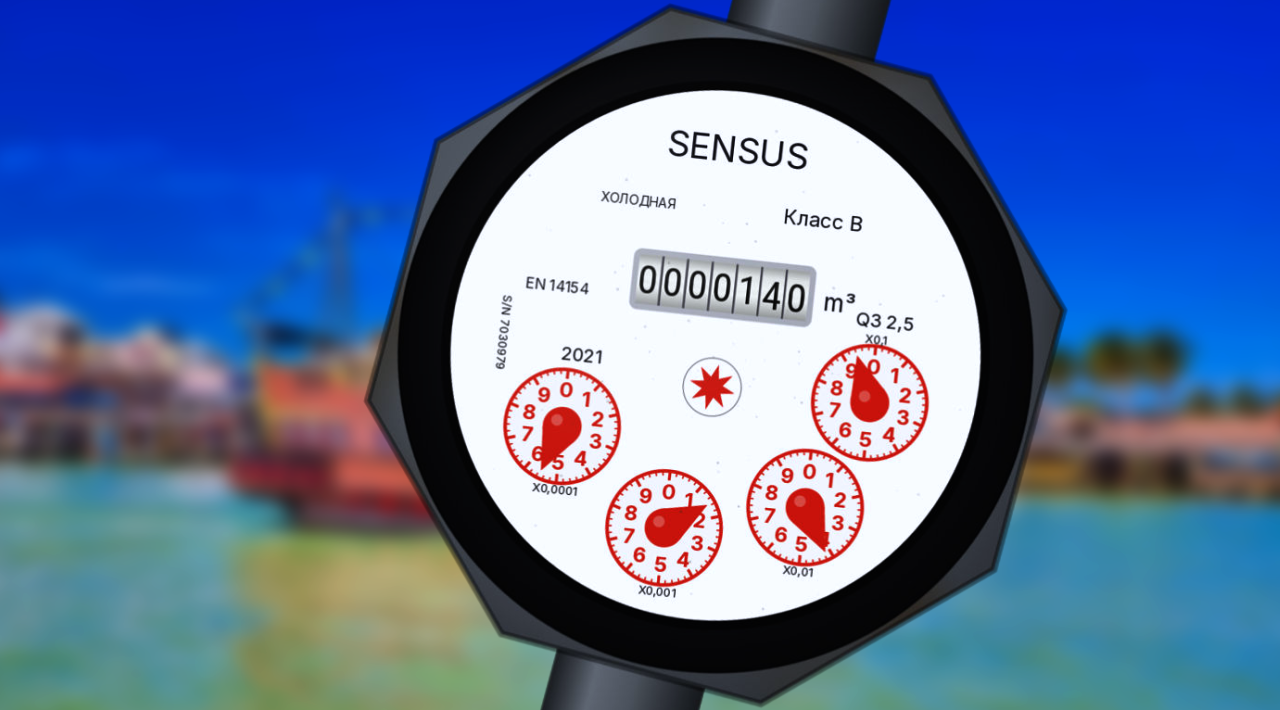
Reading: 139.9415 m³
